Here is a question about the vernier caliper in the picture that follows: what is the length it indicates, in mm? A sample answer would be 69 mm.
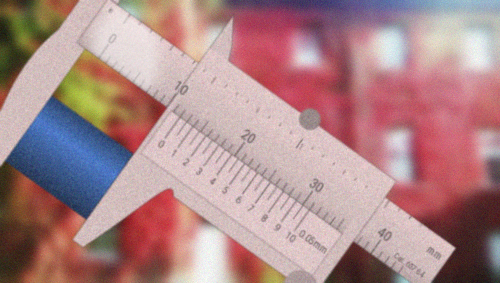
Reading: 12.0 mm
